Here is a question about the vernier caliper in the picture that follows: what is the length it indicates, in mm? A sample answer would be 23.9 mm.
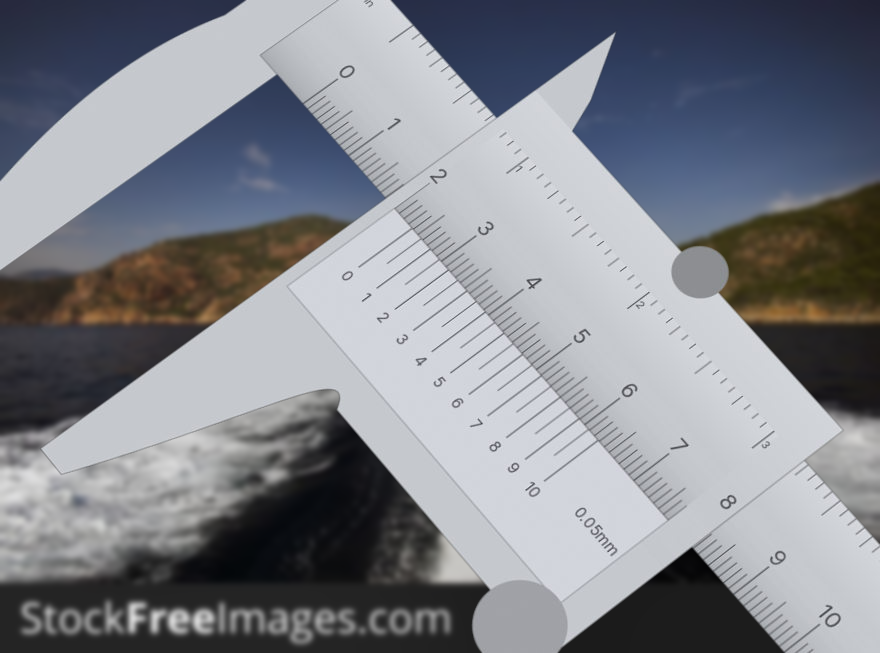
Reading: 23.8 mm
